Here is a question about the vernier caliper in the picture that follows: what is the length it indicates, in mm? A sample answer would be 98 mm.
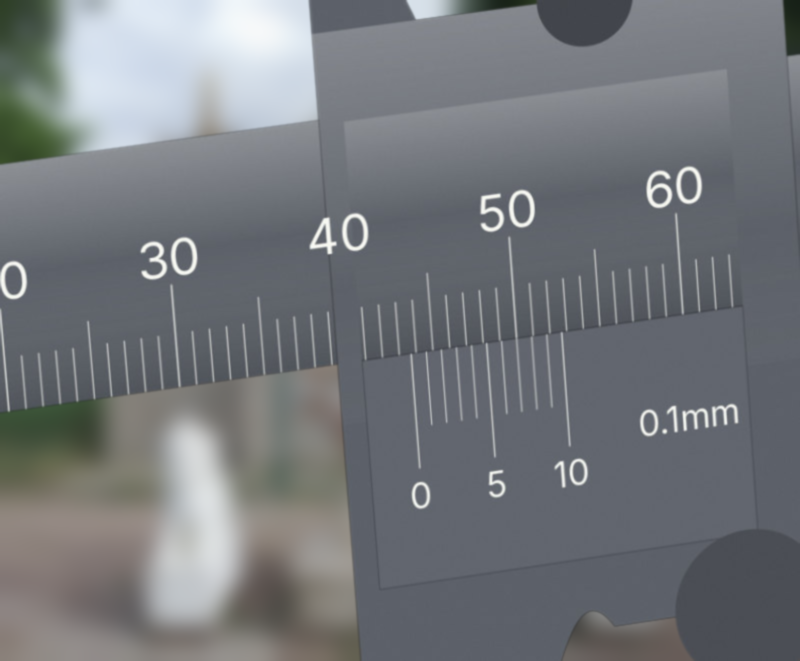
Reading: 43.7 mm
